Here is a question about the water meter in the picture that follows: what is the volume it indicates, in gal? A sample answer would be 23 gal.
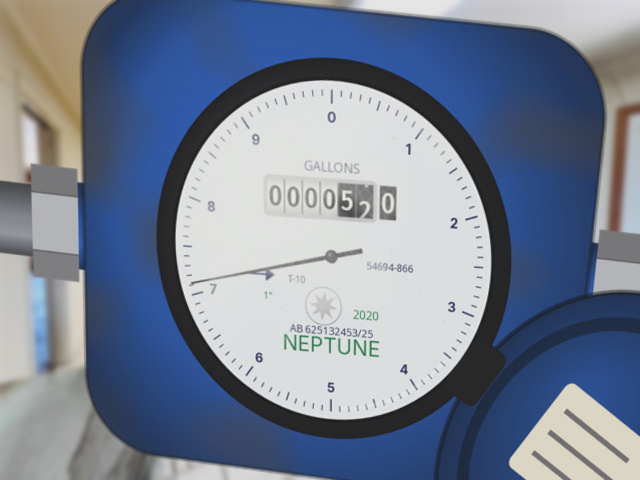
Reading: 517.1 gal
